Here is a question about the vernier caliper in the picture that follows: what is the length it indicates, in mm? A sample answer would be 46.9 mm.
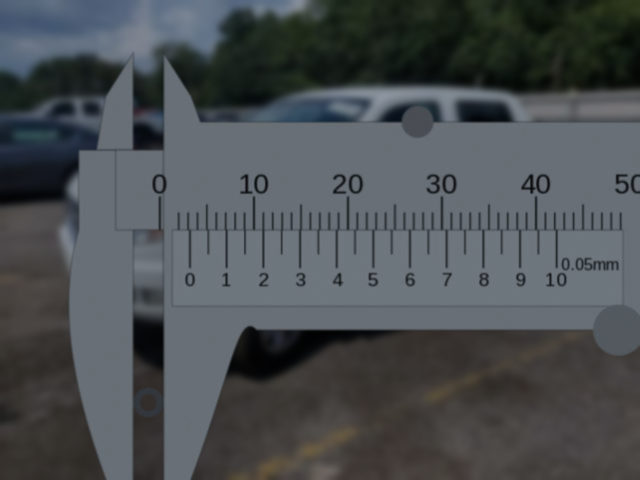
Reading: 3.2 mm
